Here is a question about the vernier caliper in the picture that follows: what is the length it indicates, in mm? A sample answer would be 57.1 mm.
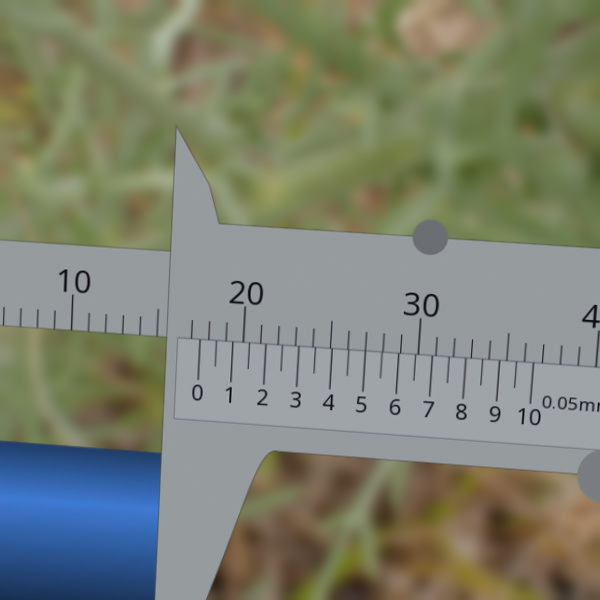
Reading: 17.5 mm
